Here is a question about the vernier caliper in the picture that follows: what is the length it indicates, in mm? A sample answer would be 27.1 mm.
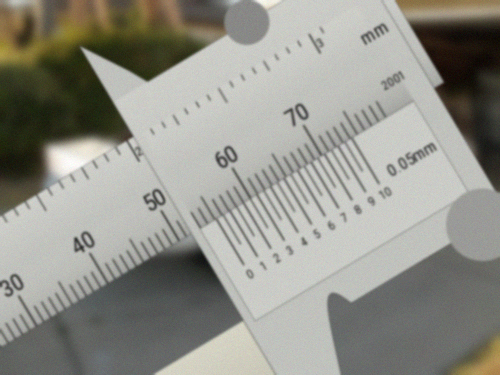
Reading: 55.2 mm
